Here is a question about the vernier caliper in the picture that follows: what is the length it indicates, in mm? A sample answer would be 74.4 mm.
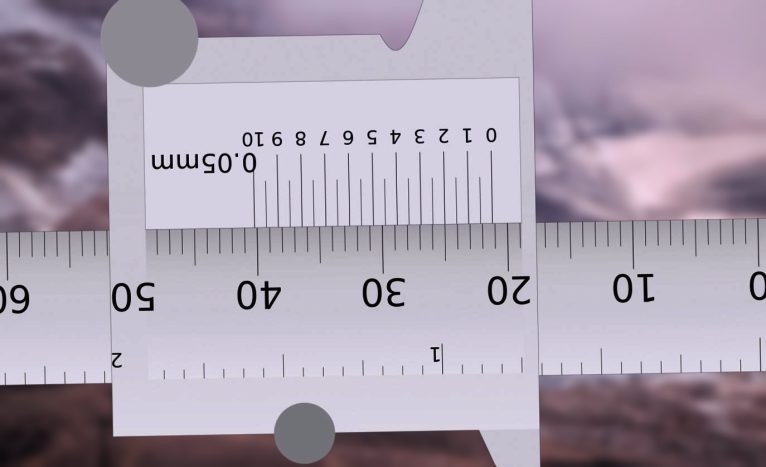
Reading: 21.2 mm
